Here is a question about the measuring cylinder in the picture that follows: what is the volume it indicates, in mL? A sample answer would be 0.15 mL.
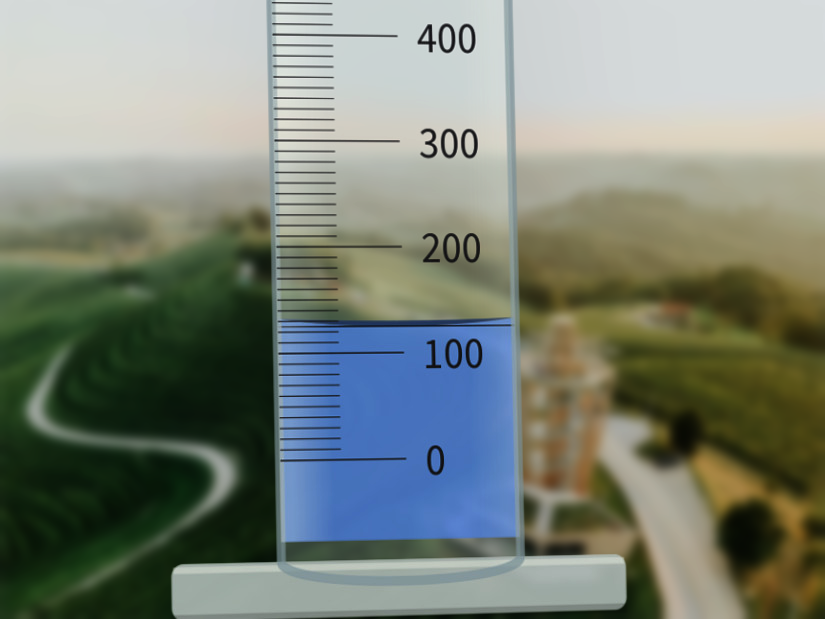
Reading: 125 mL
